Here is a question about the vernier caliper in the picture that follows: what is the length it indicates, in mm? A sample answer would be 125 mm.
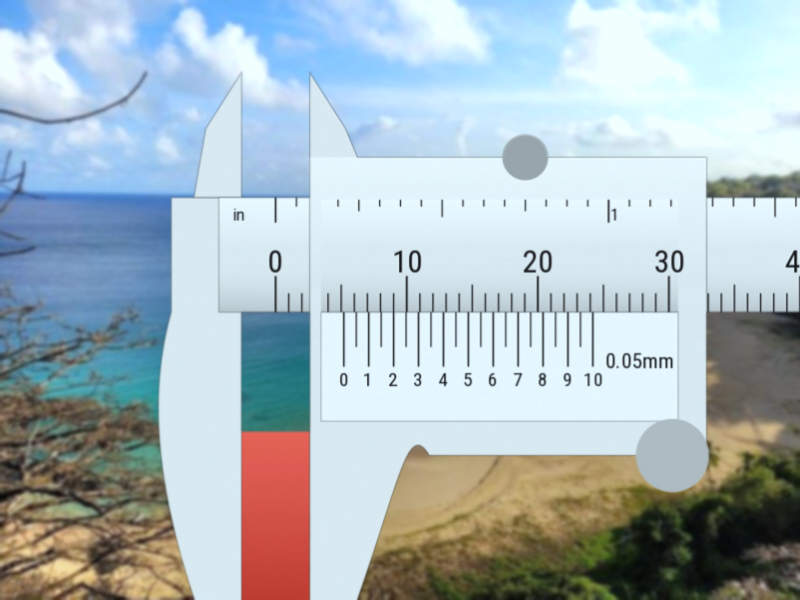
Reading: 5.2 mm
